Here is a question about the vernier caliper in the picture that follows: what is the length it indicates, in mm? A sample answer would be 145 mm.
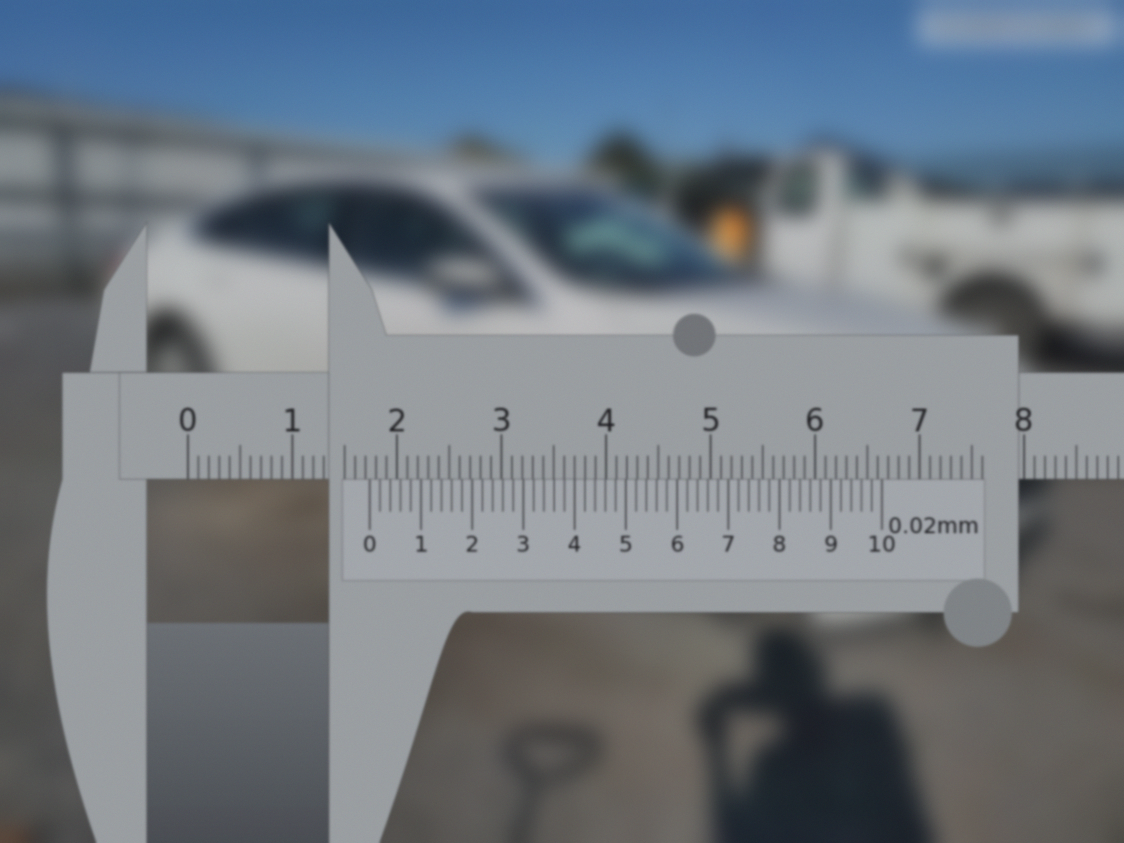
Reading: 17.4 mm
